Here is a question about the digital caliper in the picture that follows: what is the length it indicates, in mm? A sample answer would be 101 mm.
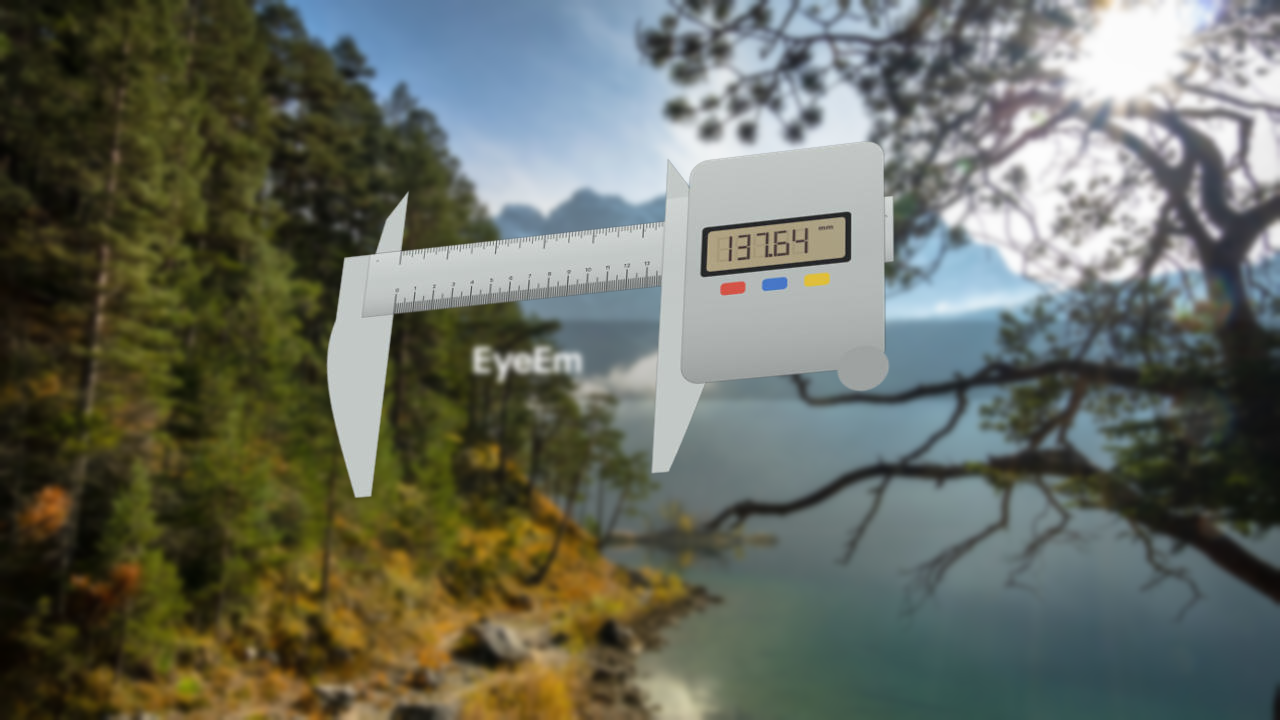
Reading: 137.64 mm
